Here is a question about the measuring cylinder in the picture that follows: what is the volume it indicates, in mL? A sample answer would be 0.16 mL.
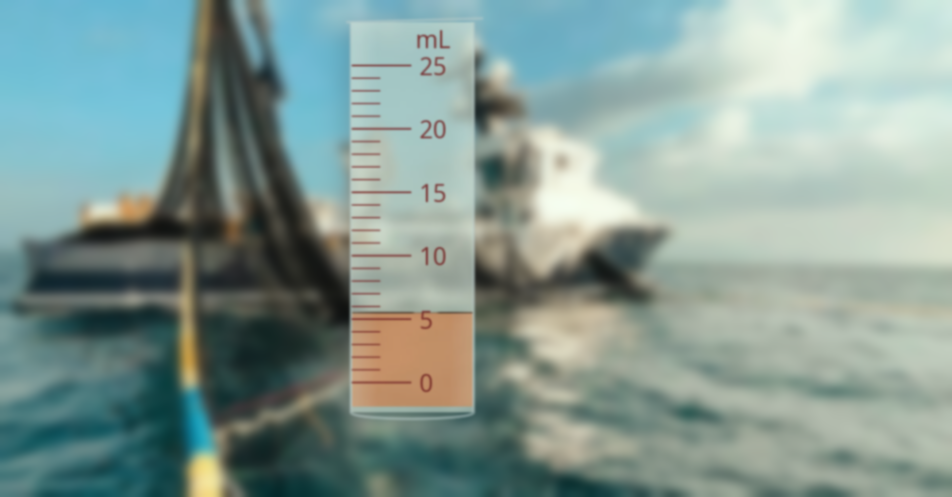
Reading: 5.5 mL
